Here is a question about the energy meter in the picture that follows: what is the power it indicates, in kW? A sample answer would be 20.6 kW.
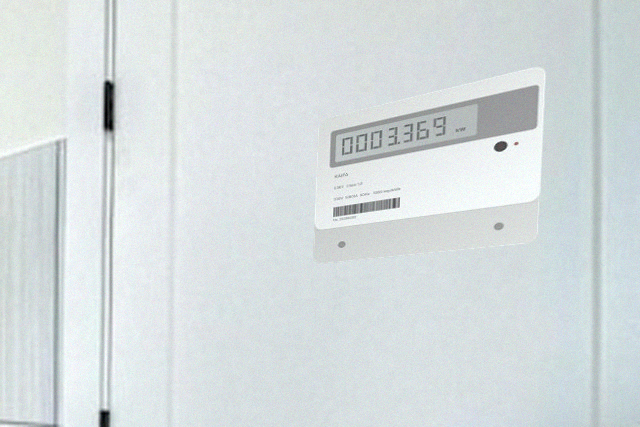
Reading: 3.369 kW
